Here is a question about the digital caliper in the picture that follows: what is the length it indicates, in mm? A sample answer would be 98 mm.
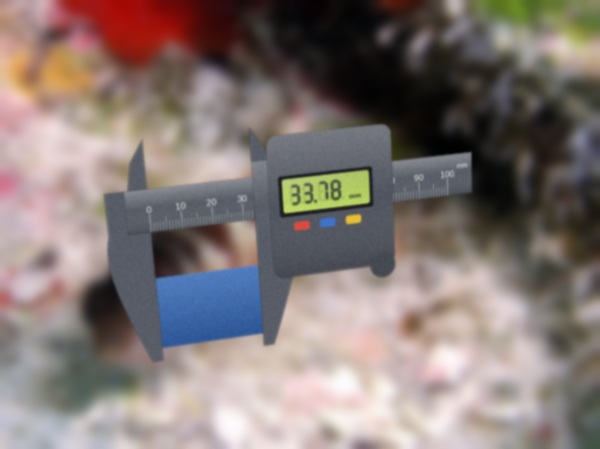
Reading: 33.78 mm
